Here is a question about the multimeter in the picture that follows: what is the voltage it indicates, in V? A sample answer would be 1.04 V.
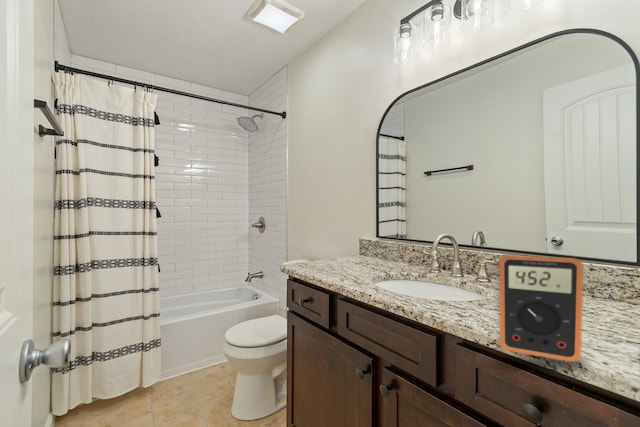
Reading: 452 V
